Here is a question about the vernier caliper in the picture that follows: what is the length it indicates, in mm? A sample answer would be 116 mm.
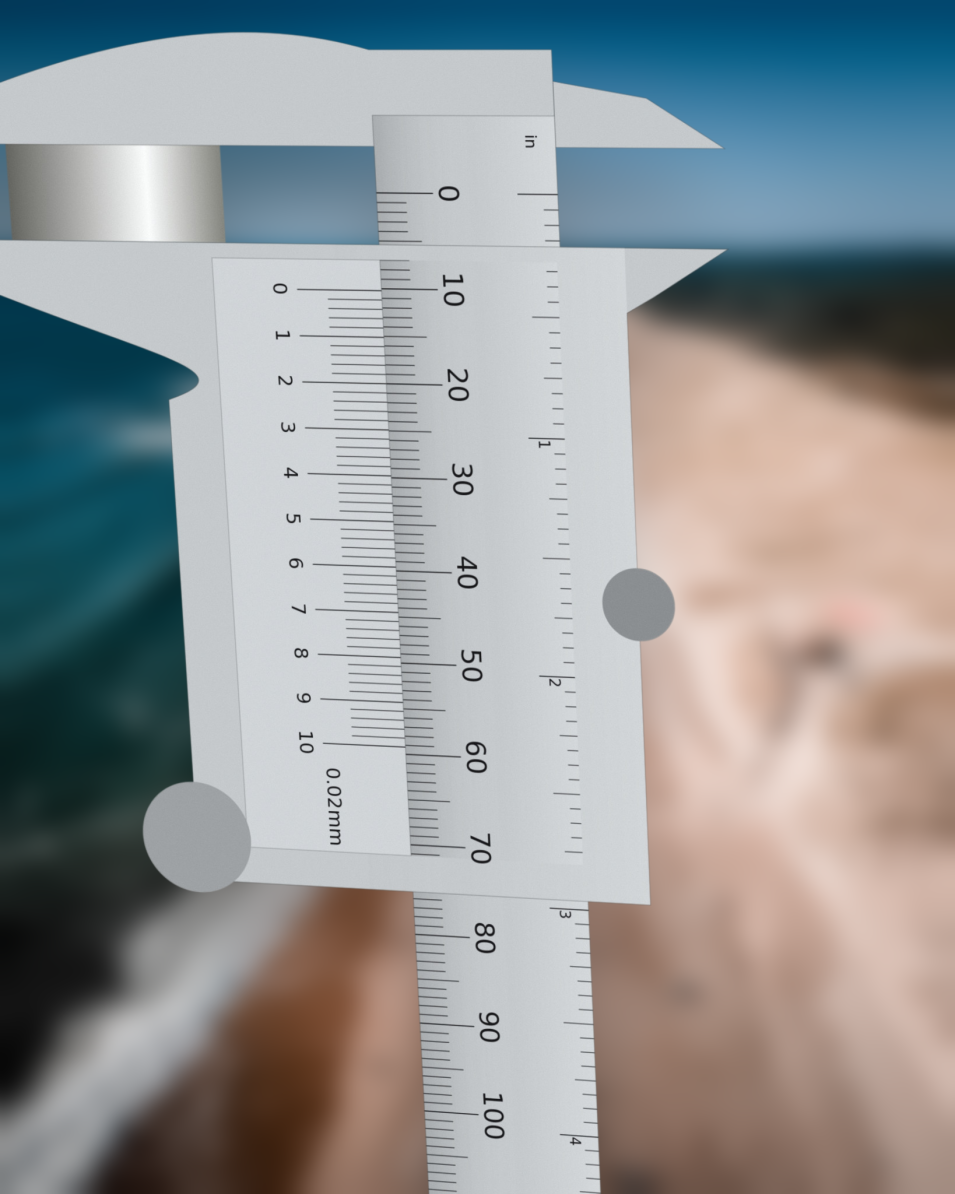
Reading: 10.2 mm
